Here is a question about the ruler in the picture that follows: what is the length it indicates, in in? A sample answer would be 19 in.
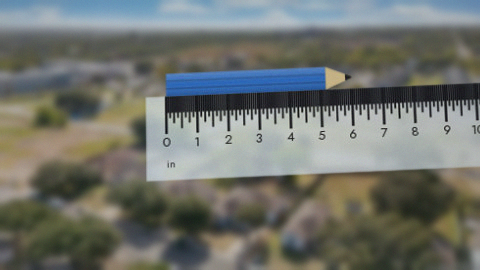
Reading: 6 in
